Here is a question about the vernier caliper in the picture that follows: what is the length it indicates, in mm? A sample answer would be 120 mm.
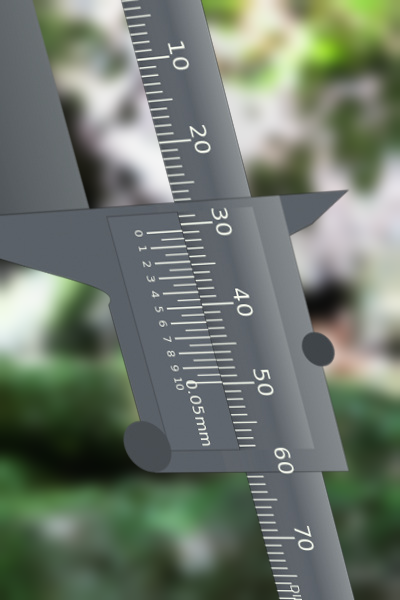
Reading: 30.8 mm
